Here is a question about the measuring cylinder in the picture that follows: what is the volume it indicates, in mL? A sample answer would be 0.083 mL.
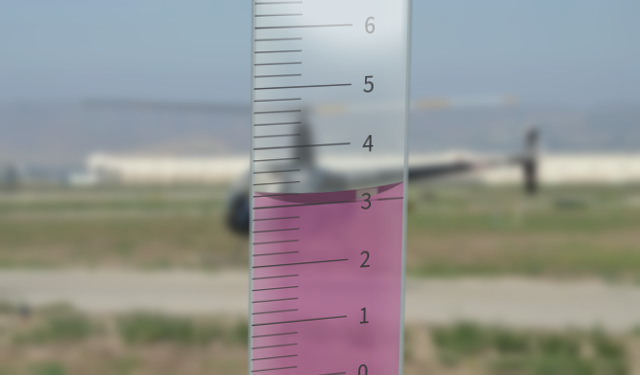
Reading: 3 mL
